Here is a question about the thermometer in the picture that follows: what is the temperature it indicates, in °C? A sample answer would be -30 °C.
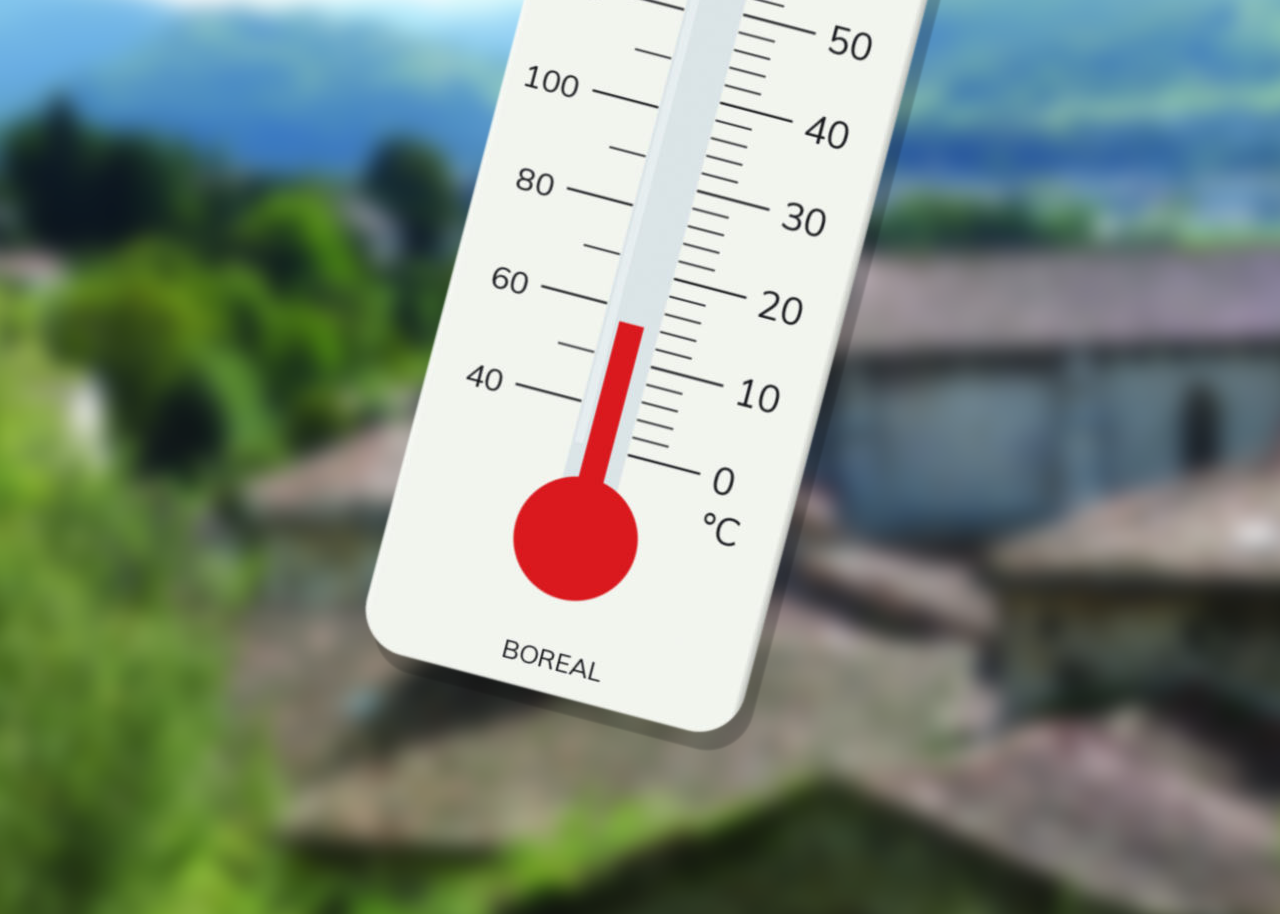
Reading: 14 °C
